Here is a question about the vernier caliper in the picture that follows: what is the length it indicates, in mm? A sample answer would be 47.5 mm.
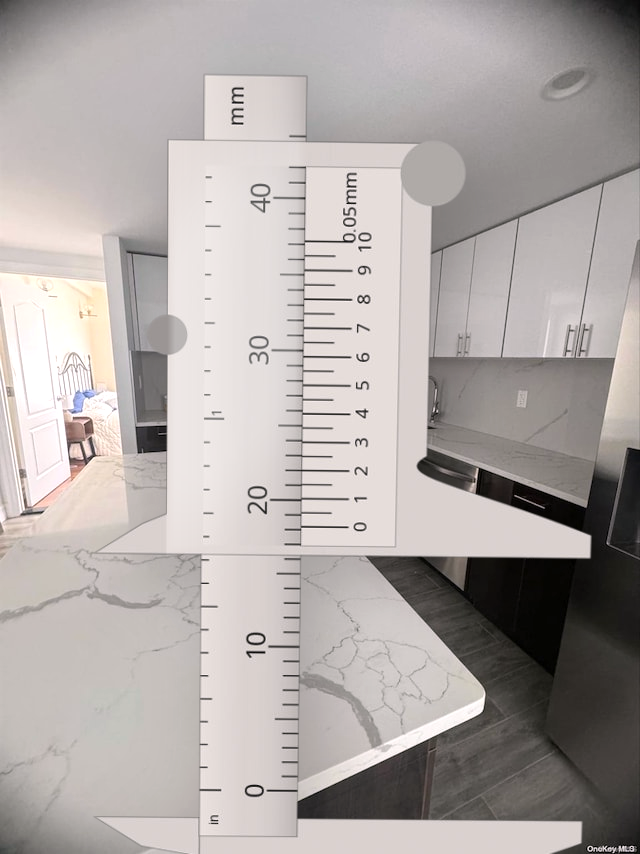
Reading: 18.2 mm
